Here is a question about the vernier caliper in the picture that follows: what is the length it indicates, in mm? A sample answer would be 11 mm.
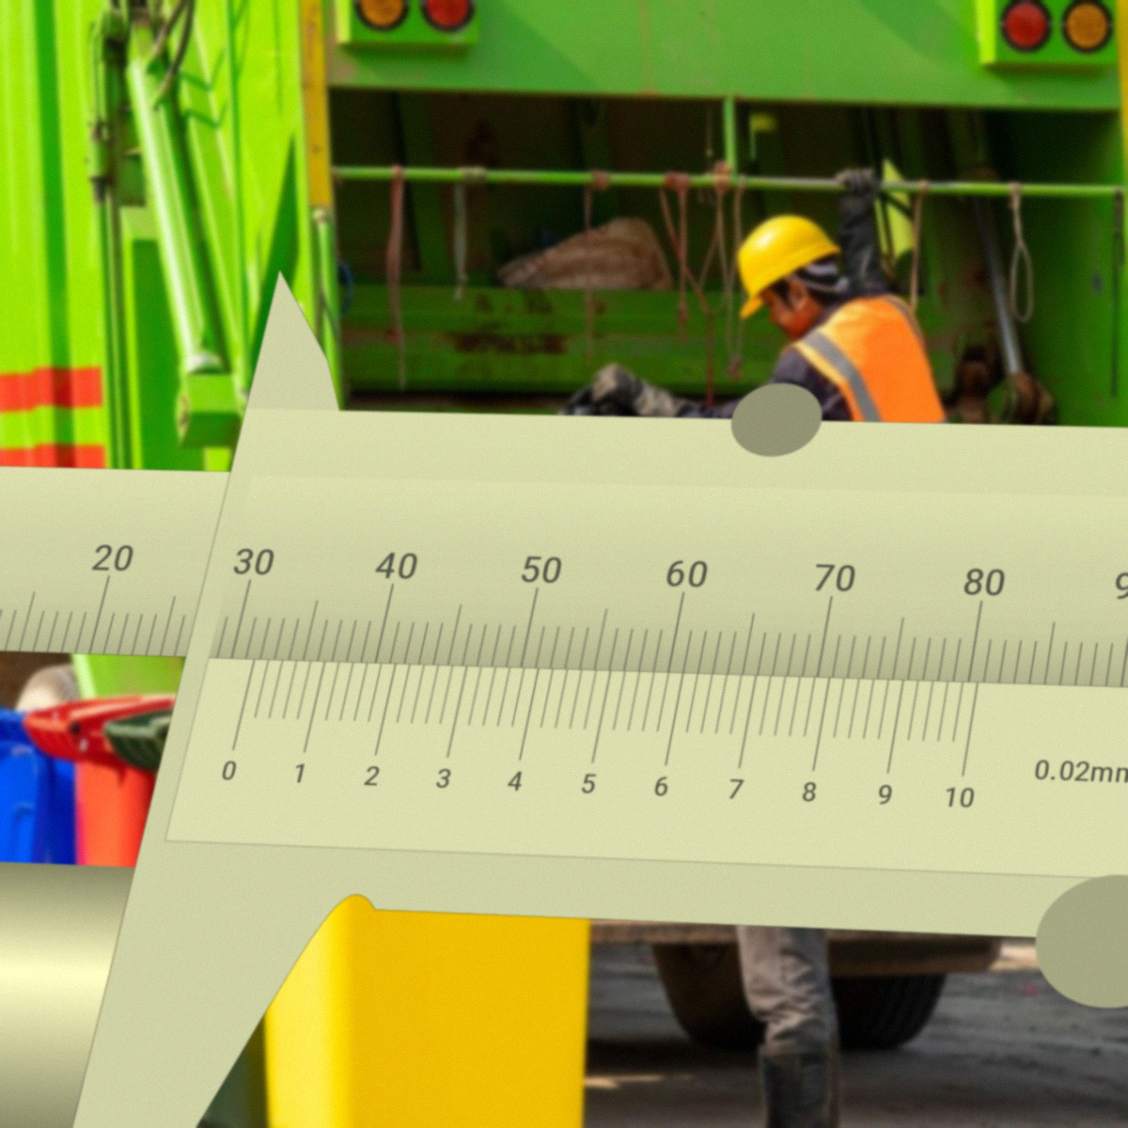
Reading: 31.6 mm
